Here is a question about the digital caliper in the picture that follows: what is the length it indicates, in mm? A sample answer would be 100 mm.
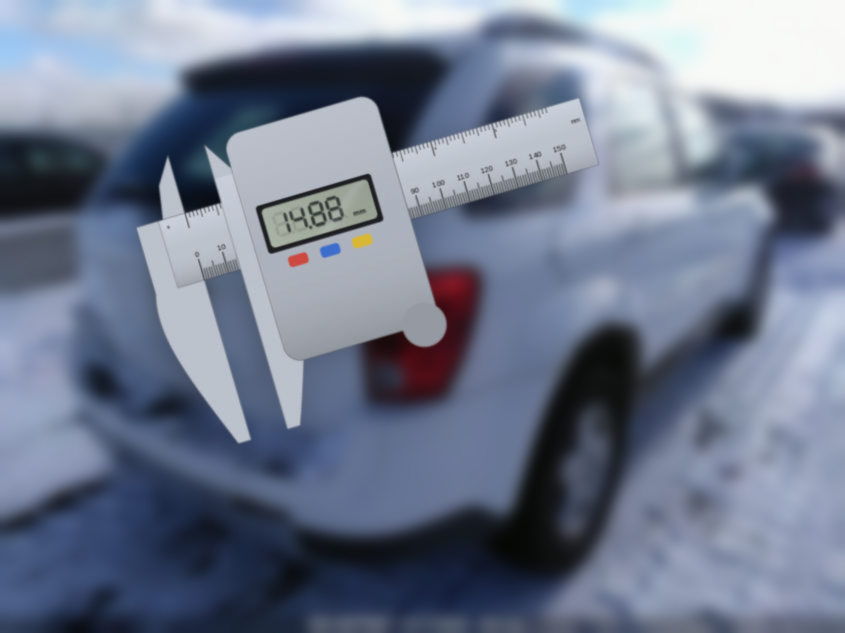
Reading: 14.88 mm
